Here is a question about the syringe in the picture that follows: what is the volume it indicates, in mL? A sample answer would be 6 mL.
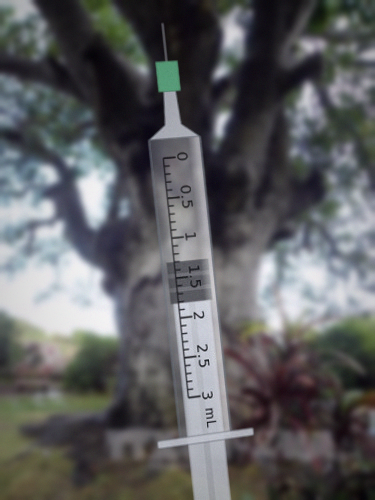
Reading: 1.3 mL
